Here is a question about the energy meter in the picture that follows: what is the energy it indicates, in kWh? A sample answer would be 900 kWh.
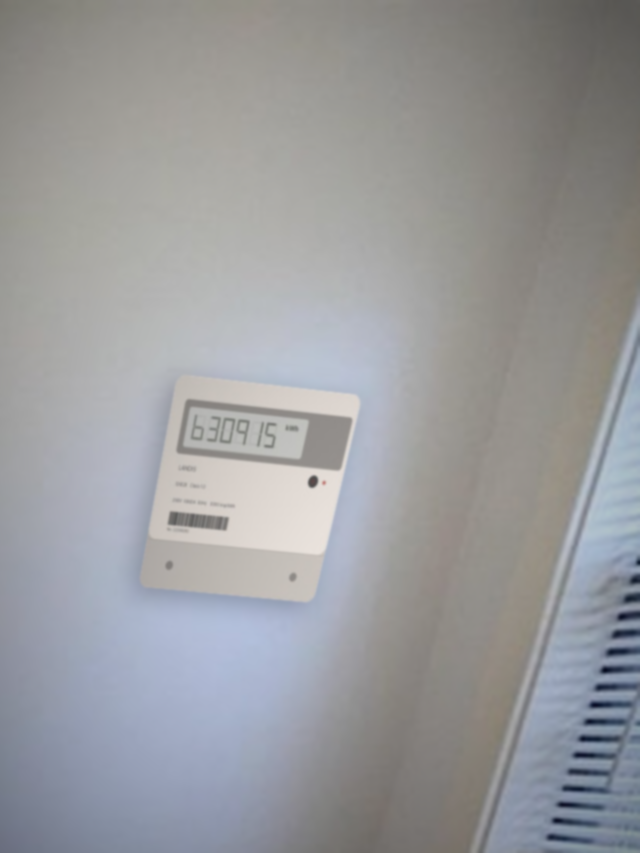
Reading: 630915 kWh
